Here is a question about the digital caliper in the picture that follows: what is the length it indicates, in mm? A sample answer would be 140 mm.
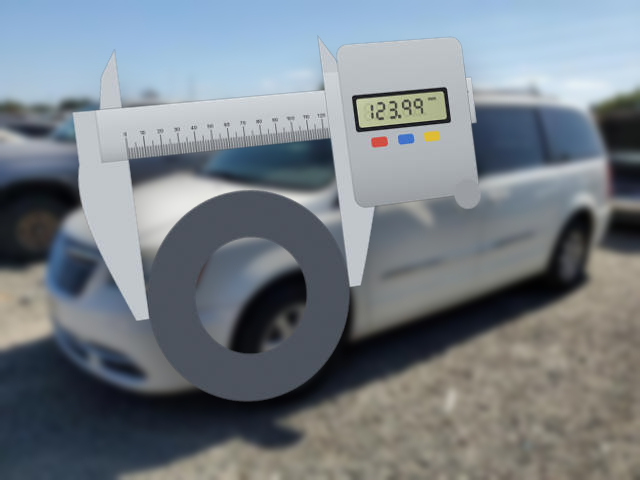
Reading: 123.99 mm
